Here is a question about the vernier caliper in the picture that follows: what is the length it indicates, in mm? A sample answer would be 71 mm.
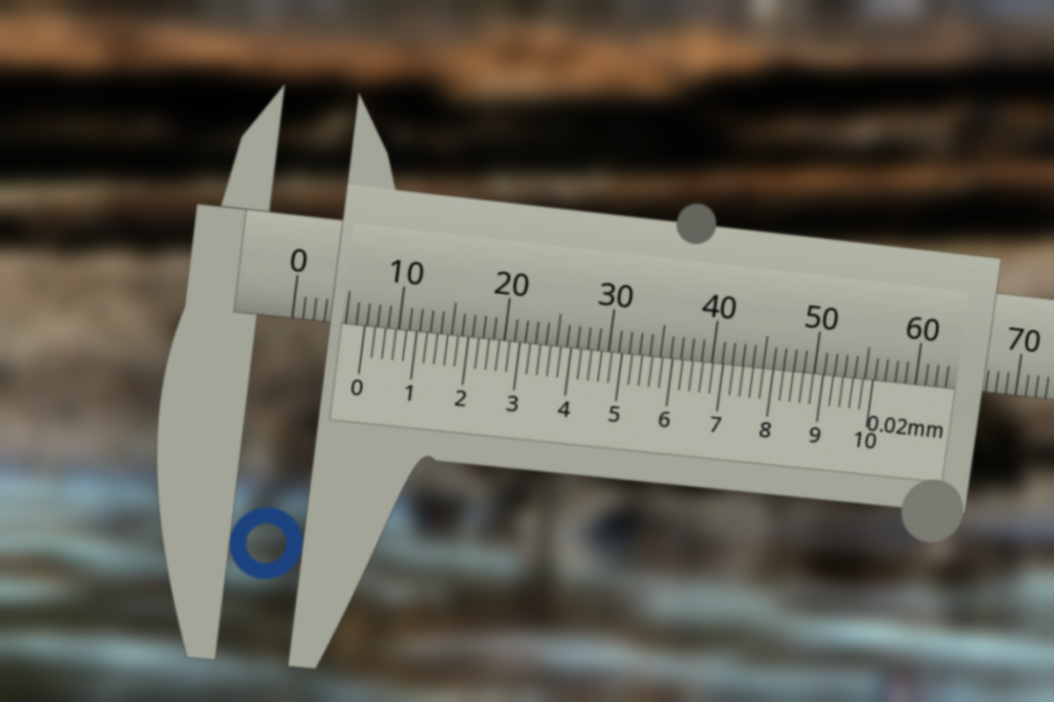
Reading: 6.8 mm
